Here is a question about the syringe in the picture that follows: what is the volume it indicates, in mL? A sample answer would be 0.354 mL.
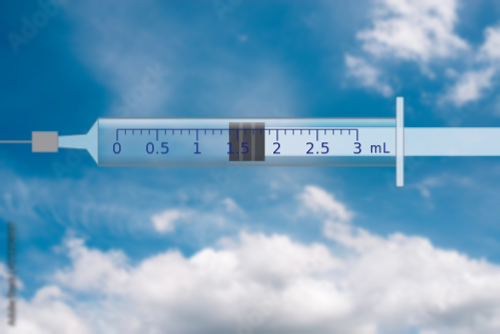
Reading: 1.4 mL
